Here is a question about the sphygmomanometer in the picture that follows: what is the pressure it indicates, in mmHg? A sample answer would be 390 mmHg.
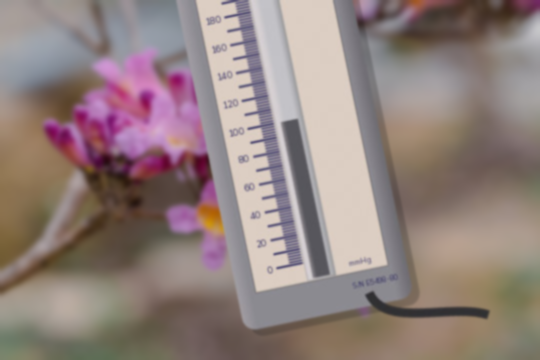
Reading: 100 mmHg
